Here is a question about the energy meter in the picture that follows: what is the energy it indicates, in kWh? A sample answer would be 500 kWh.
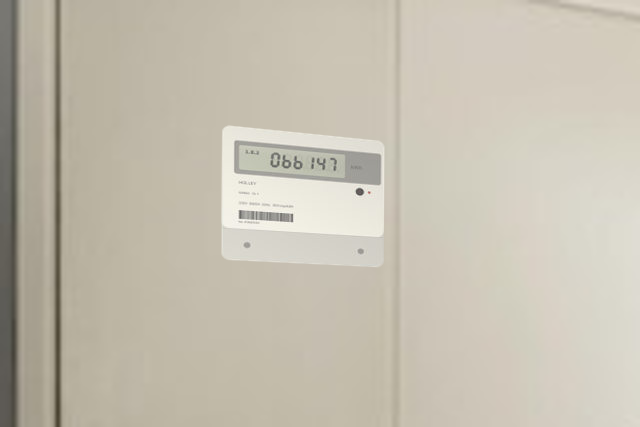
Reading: 66147 kWh
